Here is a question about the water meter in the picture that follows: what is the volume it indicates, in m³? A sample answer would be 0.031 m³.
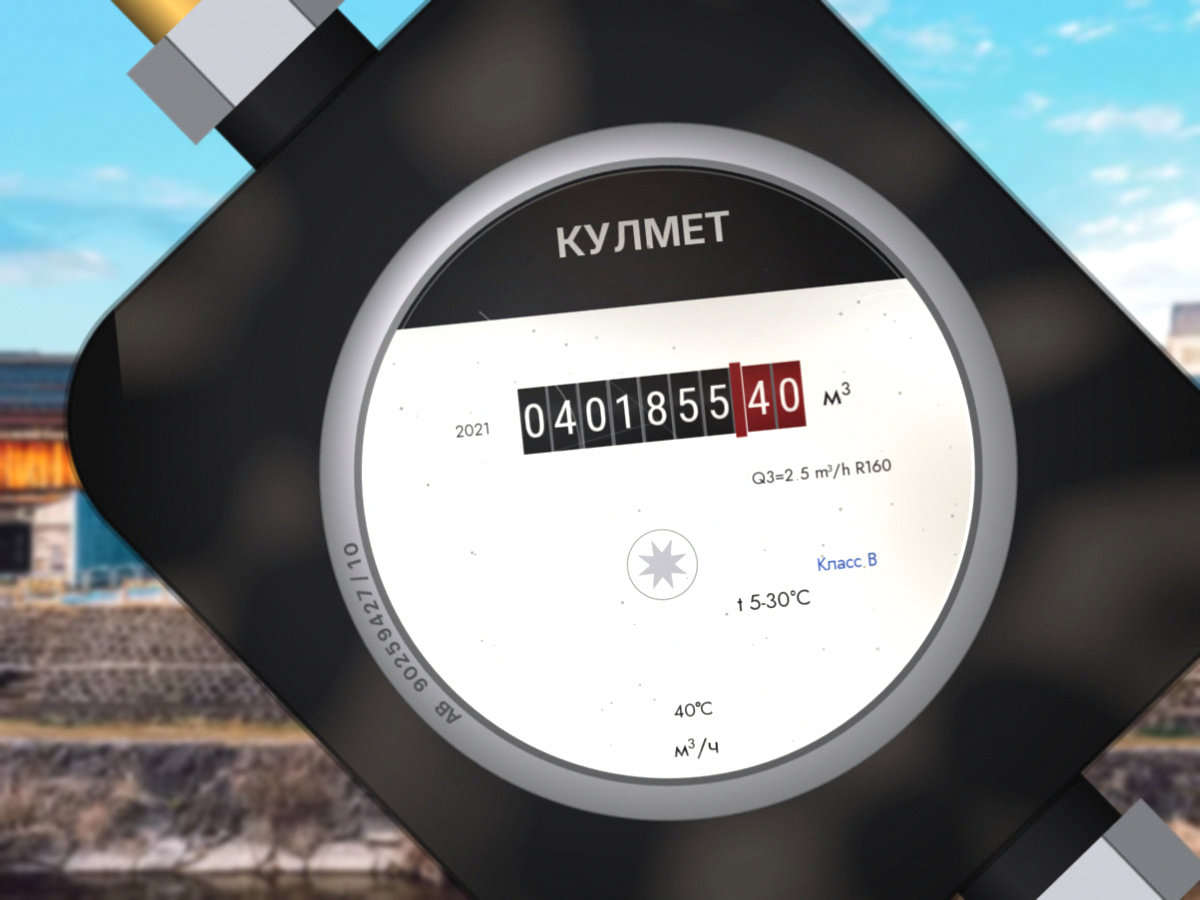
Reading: 401855.40 m³
